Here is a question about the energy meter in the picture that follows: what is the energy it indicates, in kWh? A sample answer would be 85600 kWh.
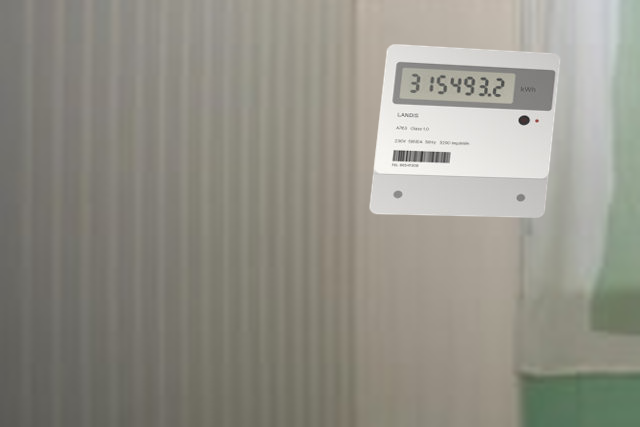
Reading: 315493.2 kWh
